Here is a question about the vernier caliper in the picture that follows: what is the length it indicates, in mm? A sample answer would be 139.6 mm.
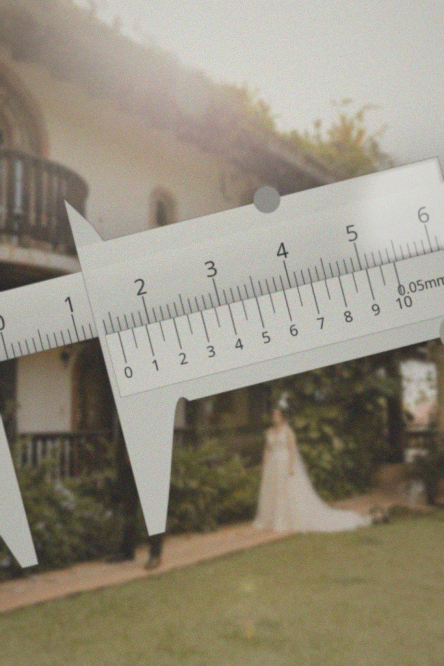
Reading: 15.6 mm
